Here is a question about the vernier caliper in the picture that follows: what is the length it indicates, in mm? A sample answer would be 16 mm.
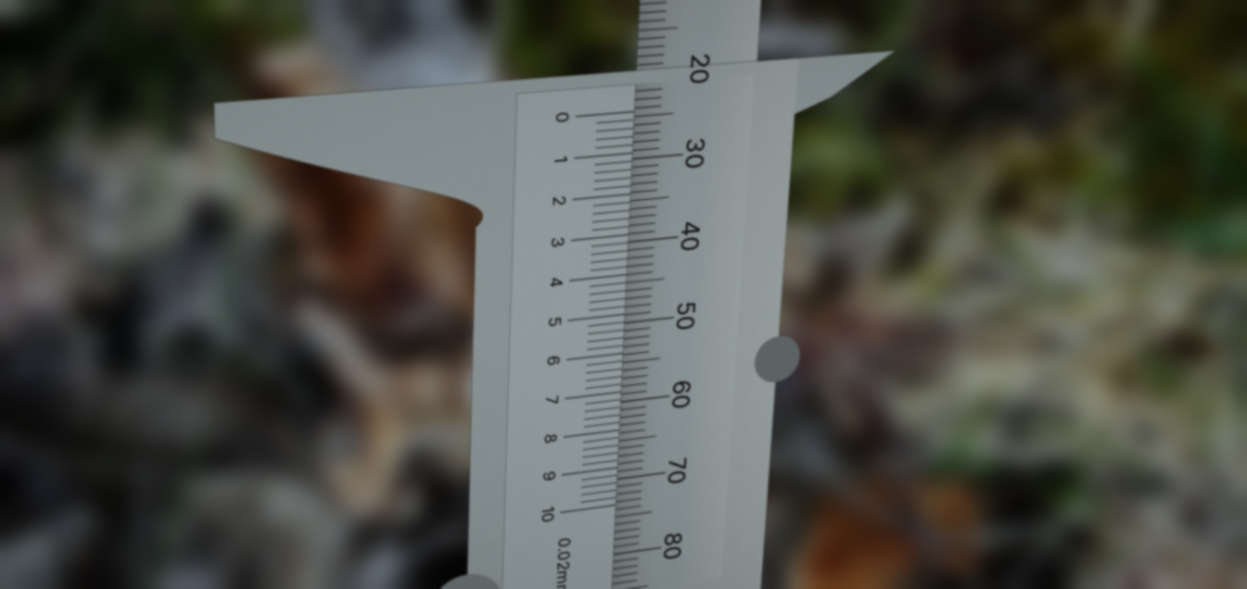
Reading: 24.4 mm
